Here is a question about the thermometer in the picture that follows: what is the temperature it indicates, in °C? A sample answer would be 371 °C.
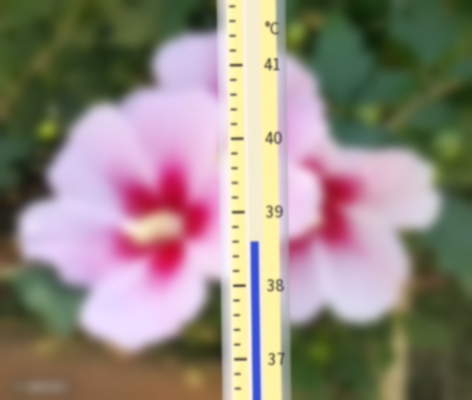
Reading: 38.6 °C
